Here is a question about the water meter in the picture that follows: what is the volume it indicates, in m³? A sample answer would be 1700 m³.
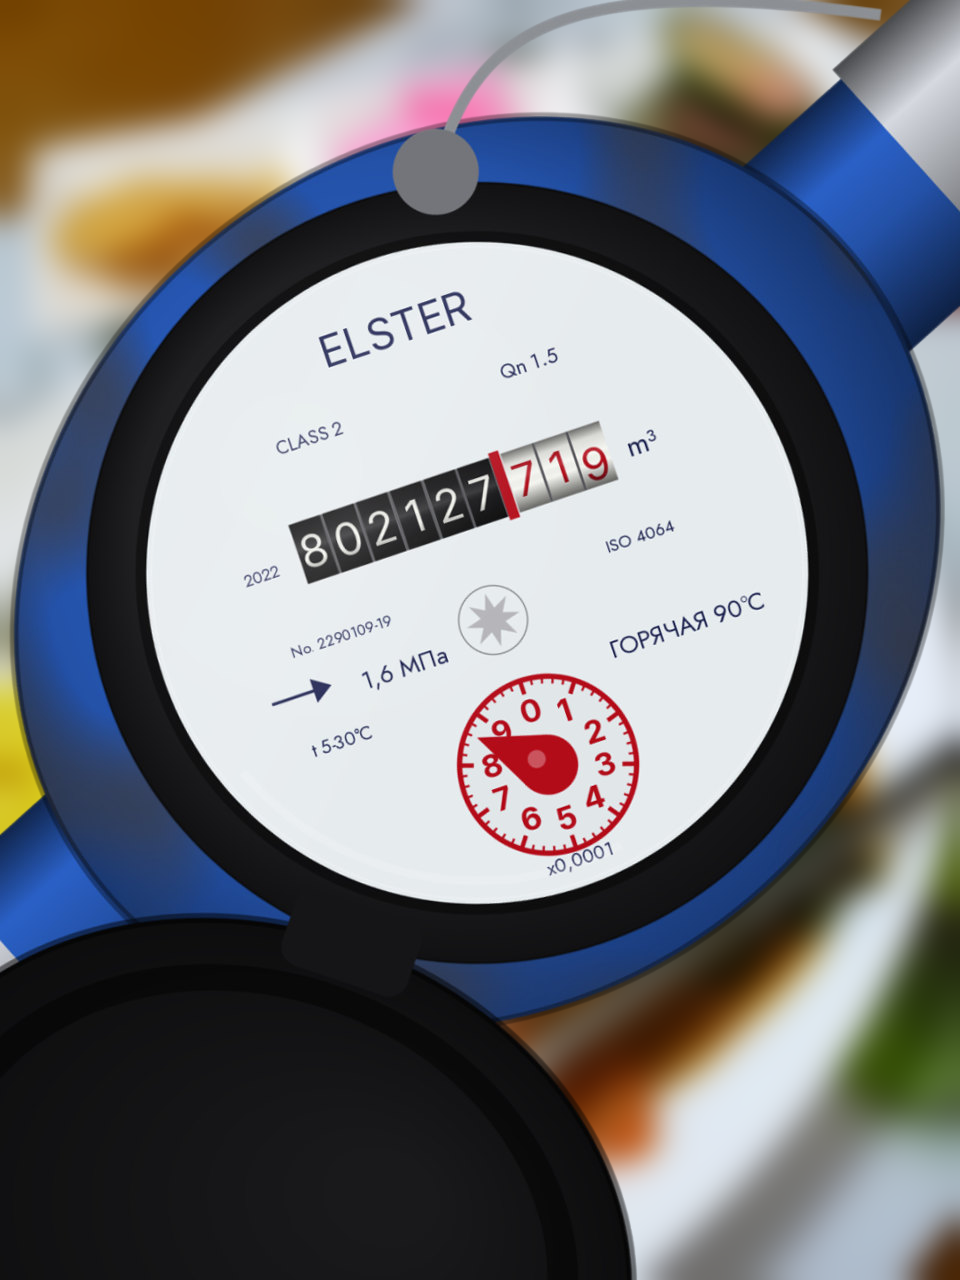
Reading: 802127.7188 m³
